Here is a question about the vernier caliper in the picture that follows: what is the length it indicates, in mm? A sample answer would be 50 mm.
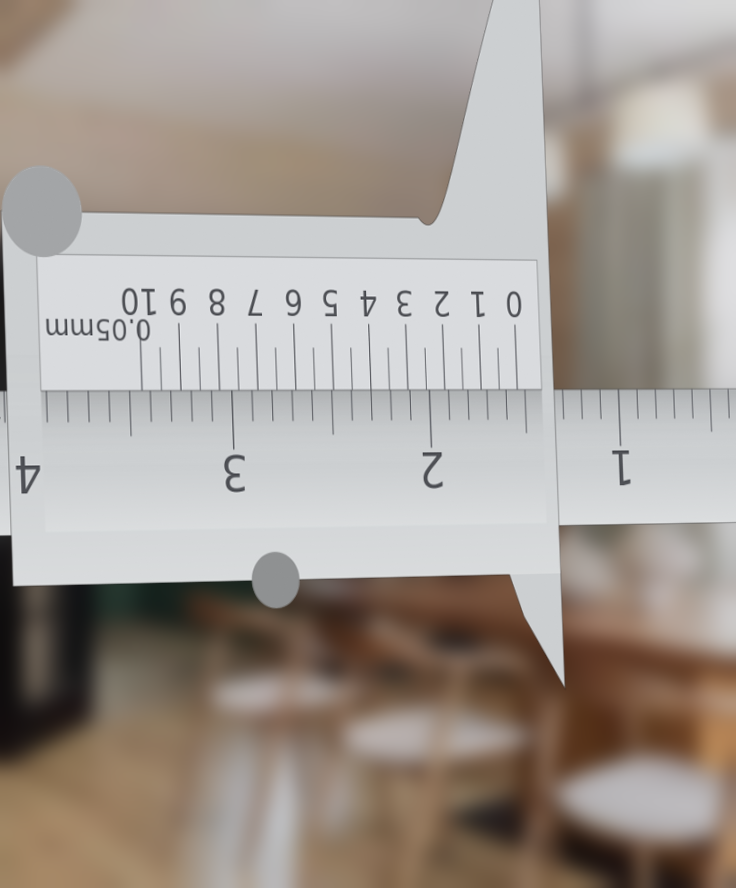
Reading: 15.4 mm
